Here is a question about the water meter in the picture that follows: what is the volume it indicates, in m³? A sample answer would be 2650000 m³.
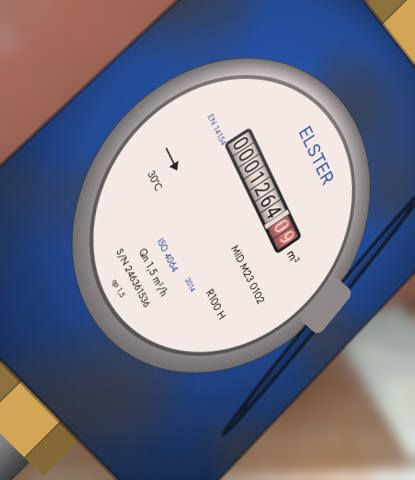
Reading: 1264.09 m³
